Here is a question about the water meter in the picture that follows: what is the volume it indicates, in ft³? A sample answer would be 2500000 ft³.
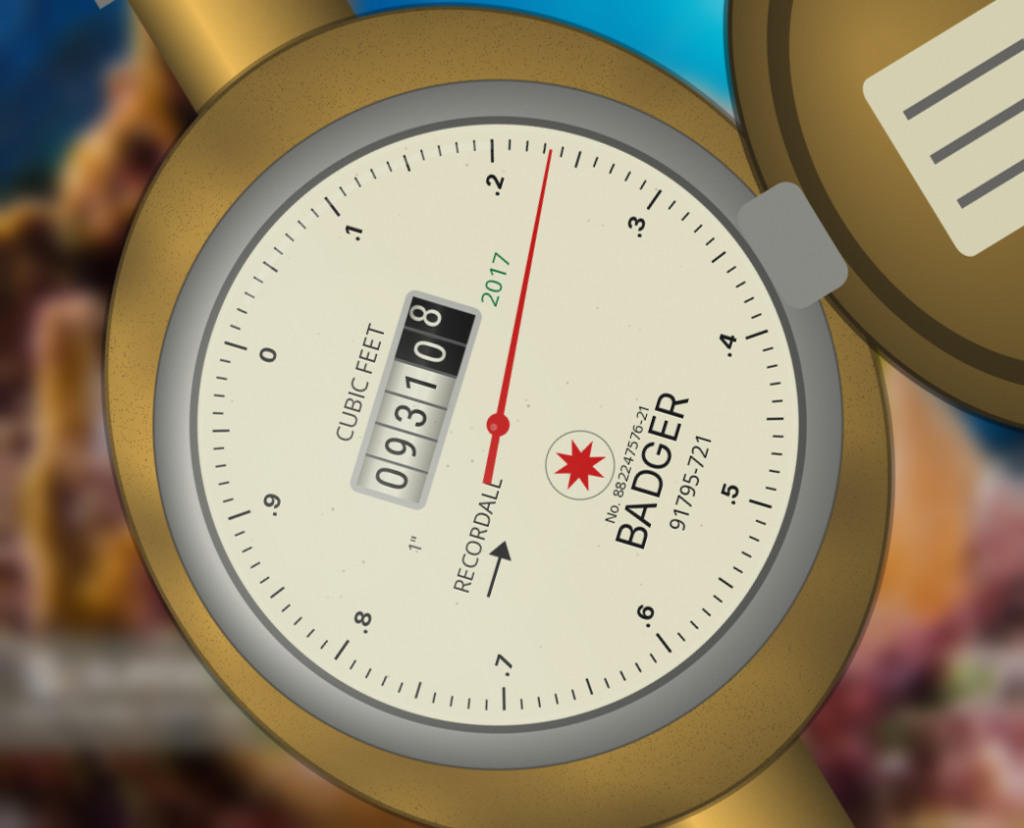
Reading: 93108.23 ft³
